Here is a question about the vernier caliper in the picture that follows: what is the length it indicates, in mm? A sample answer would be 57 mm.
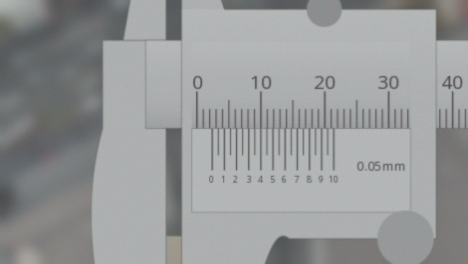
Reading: 2.4 mm
